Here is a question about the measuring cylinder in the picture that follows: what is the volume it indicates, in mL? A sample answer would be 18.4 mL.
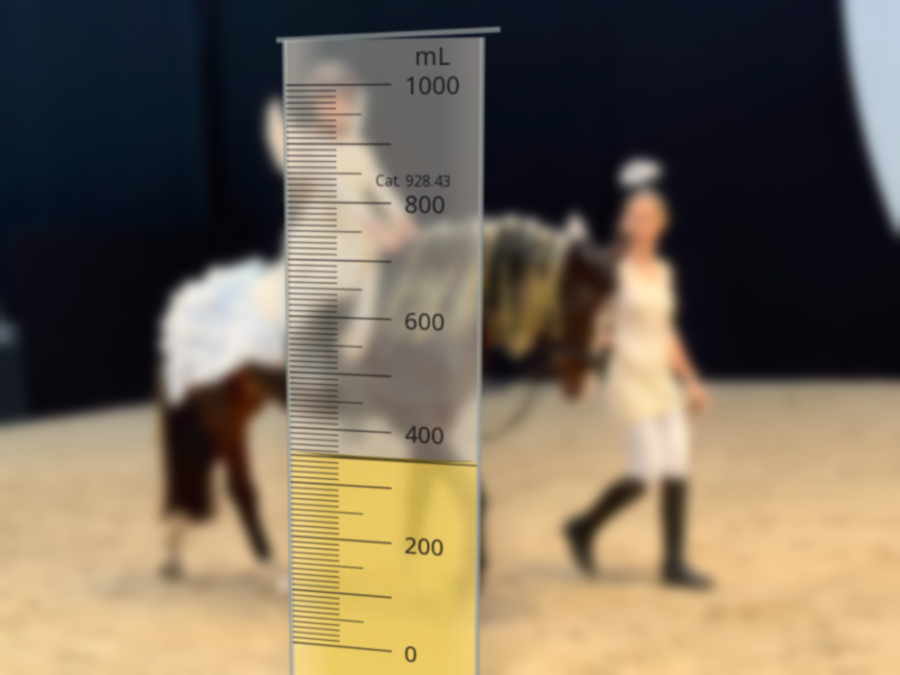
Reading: 350 mL
